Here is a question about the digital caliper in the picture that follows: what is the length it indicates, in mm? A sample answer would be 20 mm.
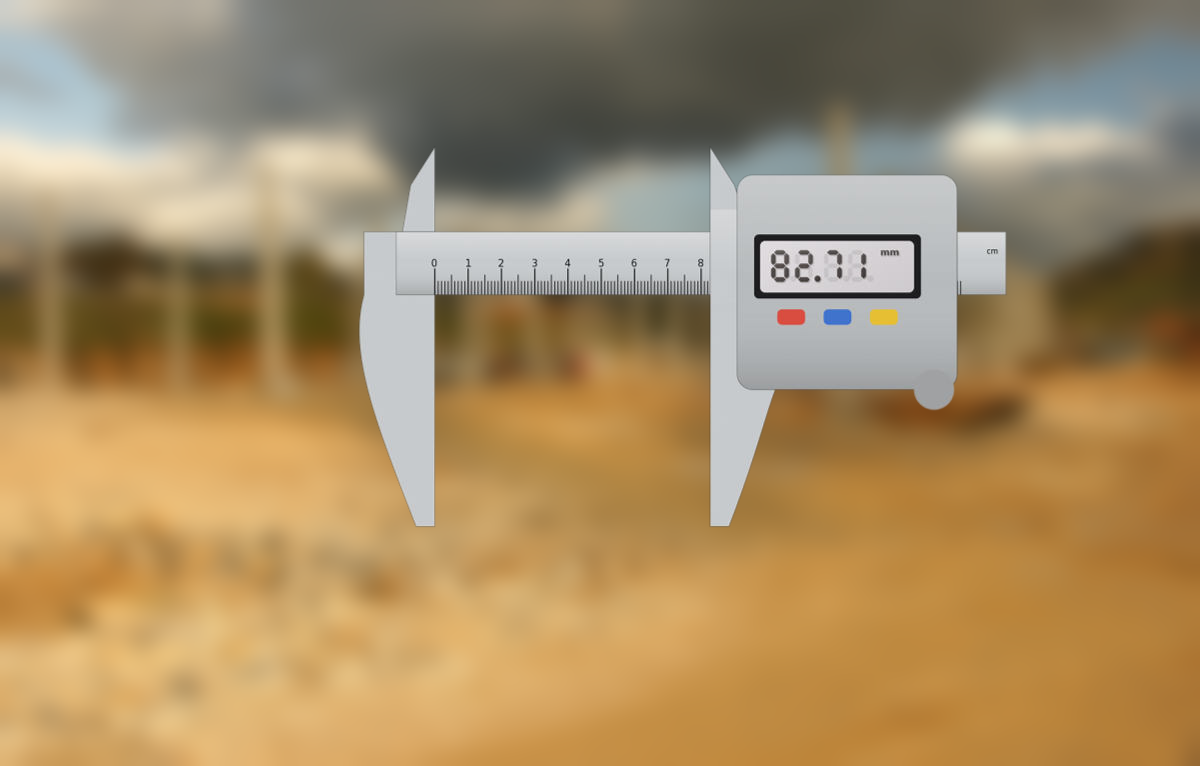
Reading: 82.71 mm
